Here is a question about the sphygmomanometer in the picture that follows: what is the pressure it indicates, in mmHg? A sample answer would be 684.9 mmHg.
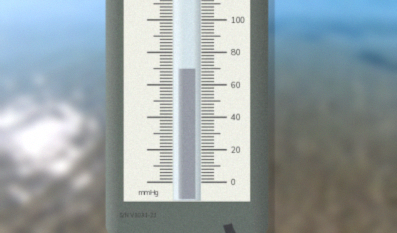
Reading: 70 mmHg
